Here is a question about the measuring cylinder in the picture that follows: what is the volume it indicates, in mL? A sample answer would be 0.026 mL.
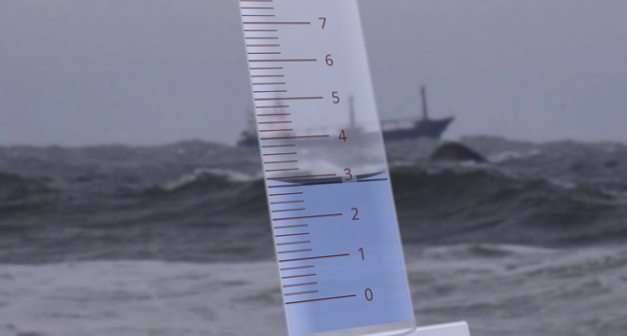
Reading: 2.8 mL
